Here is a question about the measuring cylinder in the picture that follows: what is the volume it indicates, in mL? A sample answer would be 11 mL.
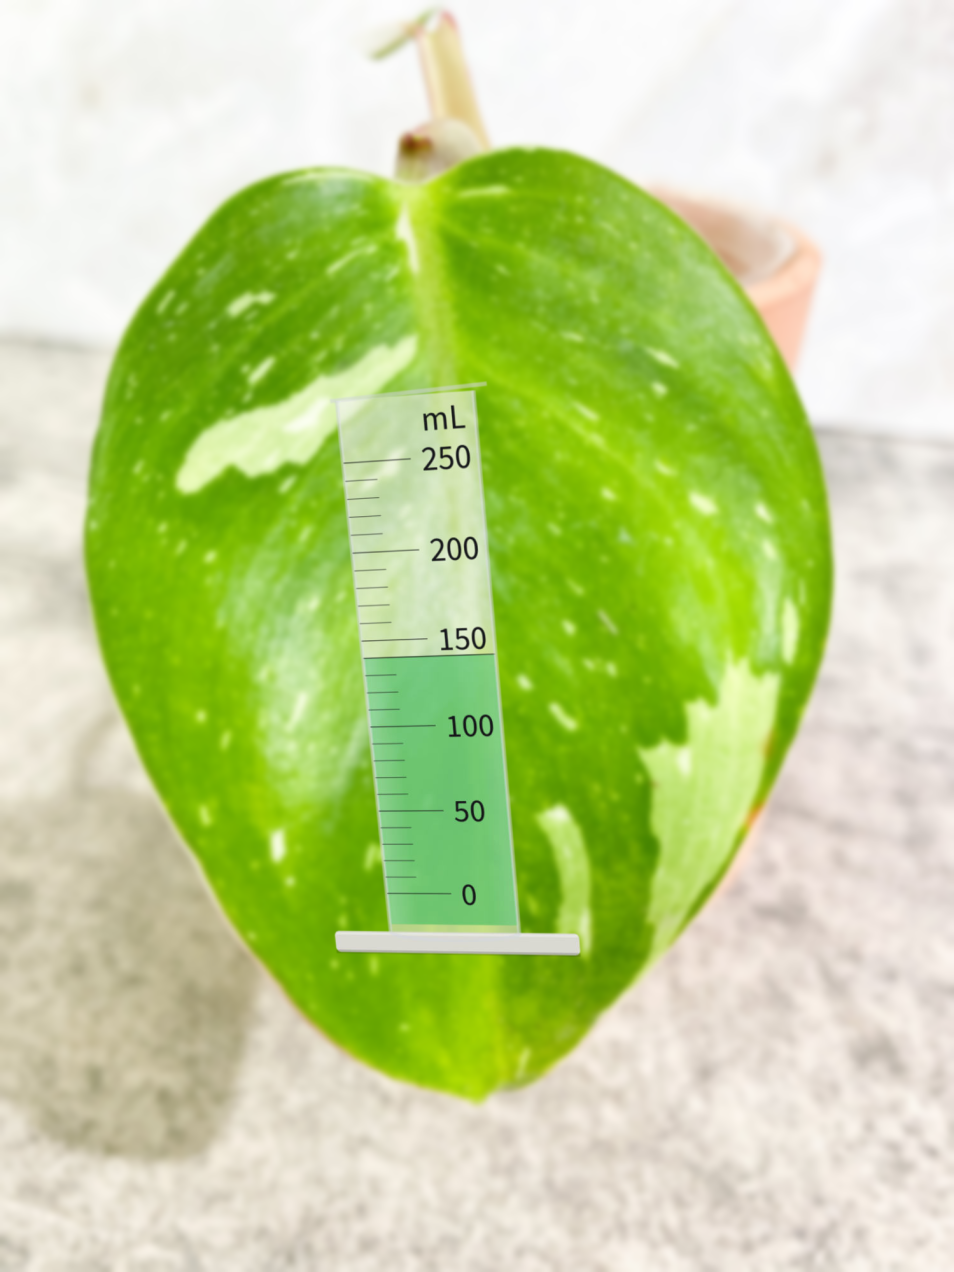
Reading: 140 mL
